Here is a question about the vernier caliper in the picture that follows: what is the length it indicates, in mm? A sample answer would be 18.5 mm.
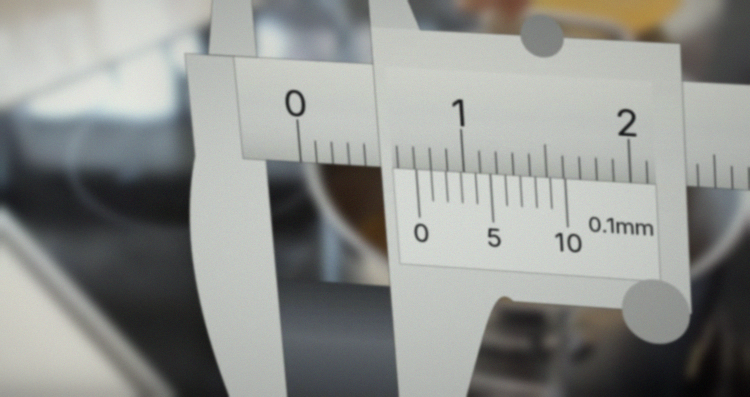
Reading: 7.1 mm
